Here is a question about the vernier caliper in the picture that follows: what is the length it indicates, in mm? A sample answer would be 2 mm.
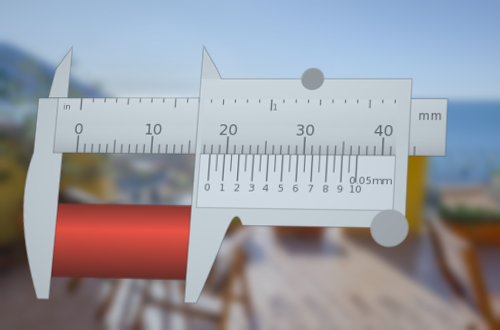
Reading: 17.8 mm
